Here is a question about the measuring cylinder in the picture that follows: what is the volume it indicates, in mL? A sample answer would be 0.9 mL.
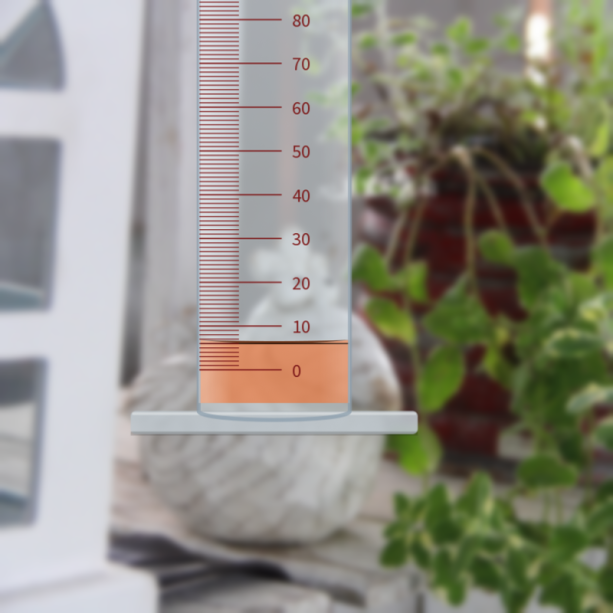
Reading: 6 mL
